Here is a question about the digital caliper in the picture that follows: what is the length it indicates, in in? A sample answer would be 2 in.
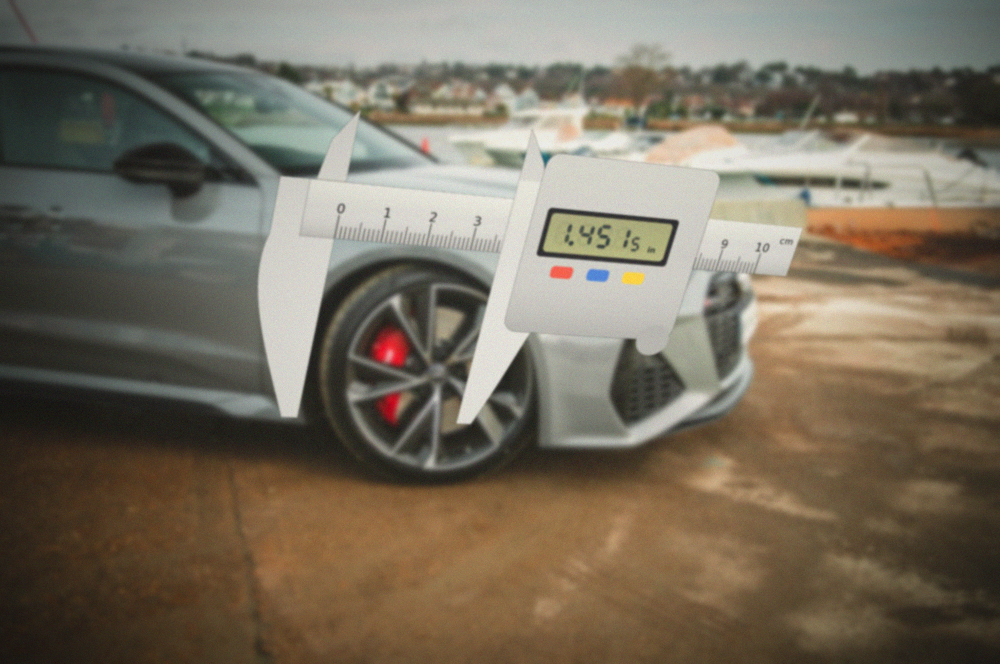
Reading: 1.4515 in
